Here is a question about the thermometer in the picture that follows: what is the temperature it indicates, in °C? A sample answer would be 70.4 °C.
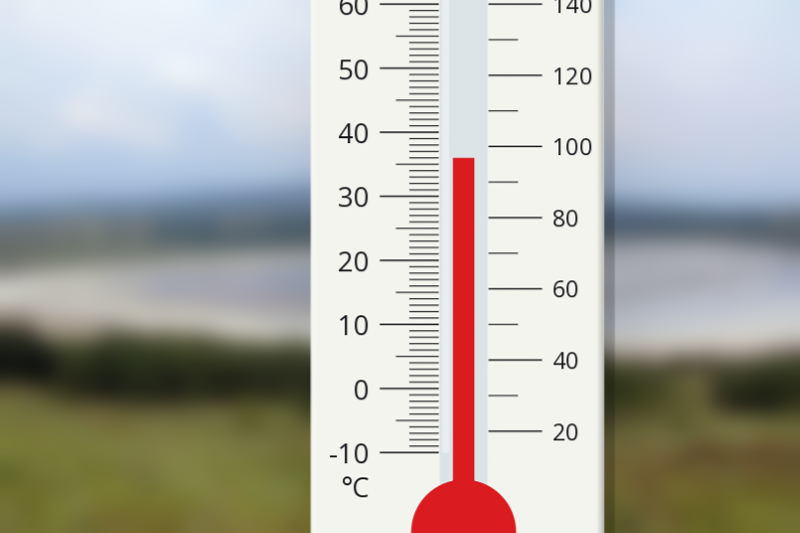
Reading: 36 °C
